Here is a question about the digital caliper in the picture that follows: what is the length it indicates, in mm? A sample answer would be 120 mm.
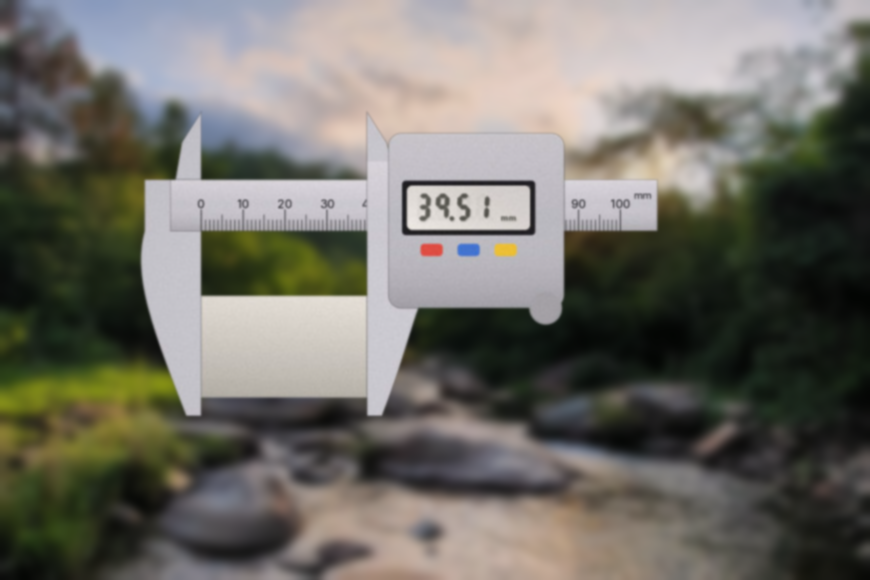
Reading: 39.51 mm
